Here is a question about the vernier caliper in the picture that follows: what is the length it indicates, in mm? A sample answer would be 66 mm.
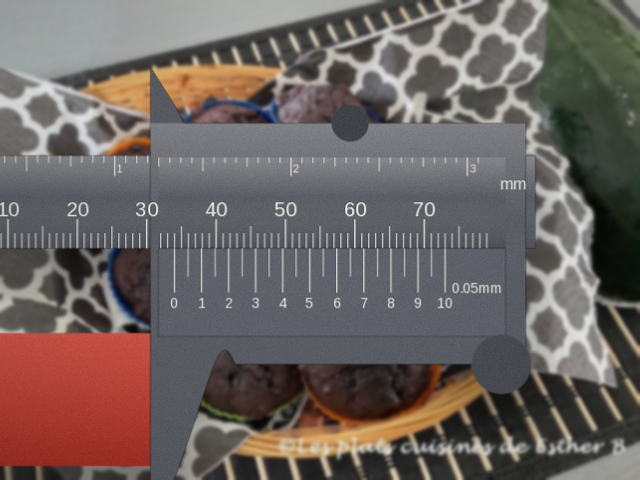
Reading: 34.0 mm
